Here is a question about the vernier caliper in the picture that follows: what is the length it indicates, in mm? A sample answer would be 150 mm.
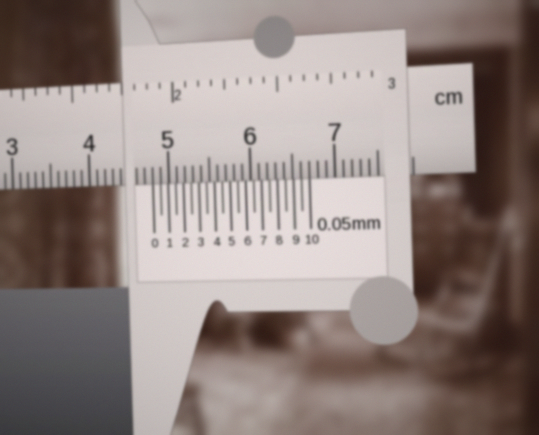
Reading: 48.0 mm
